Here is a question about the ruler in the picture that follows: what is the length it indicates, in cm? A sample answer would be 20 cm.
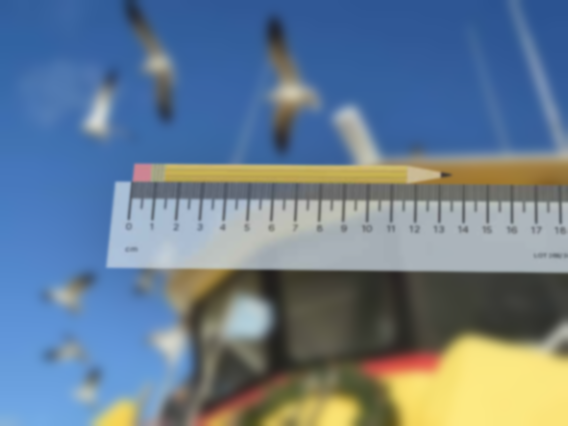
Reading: 13.5 cm
